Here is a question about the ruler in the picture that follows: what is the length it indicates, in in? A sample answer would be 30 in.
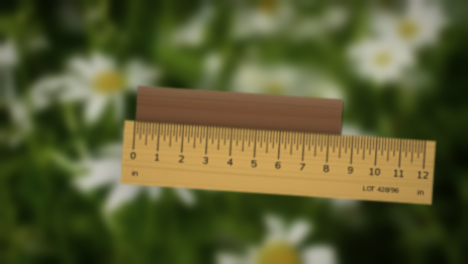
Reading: 8.5 in
